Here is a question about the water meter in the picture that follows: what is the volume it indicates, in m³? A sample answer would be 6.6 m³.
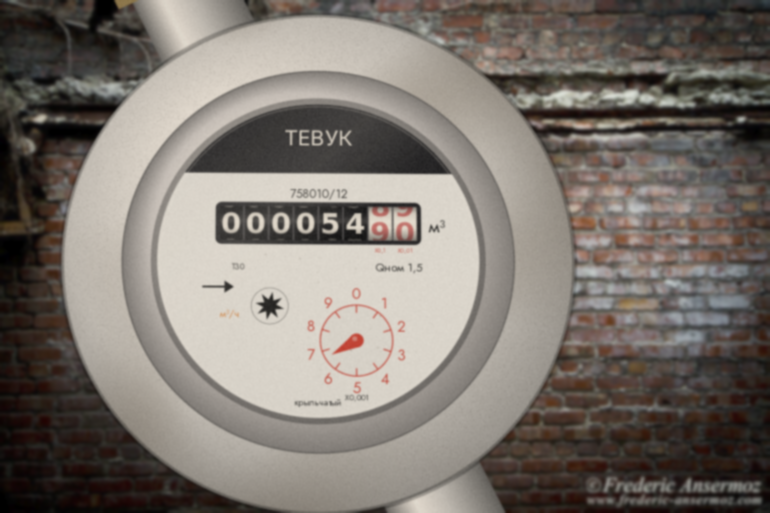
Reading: 54.896 m³
